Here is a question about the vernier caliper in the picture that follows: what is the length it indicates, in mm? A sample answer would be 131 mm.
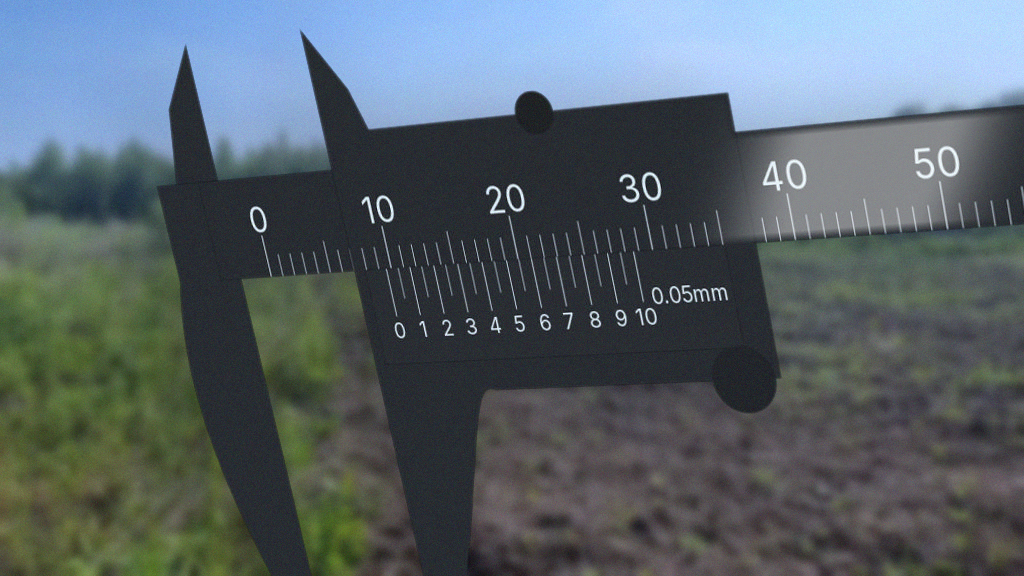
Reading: 9.6 mm
